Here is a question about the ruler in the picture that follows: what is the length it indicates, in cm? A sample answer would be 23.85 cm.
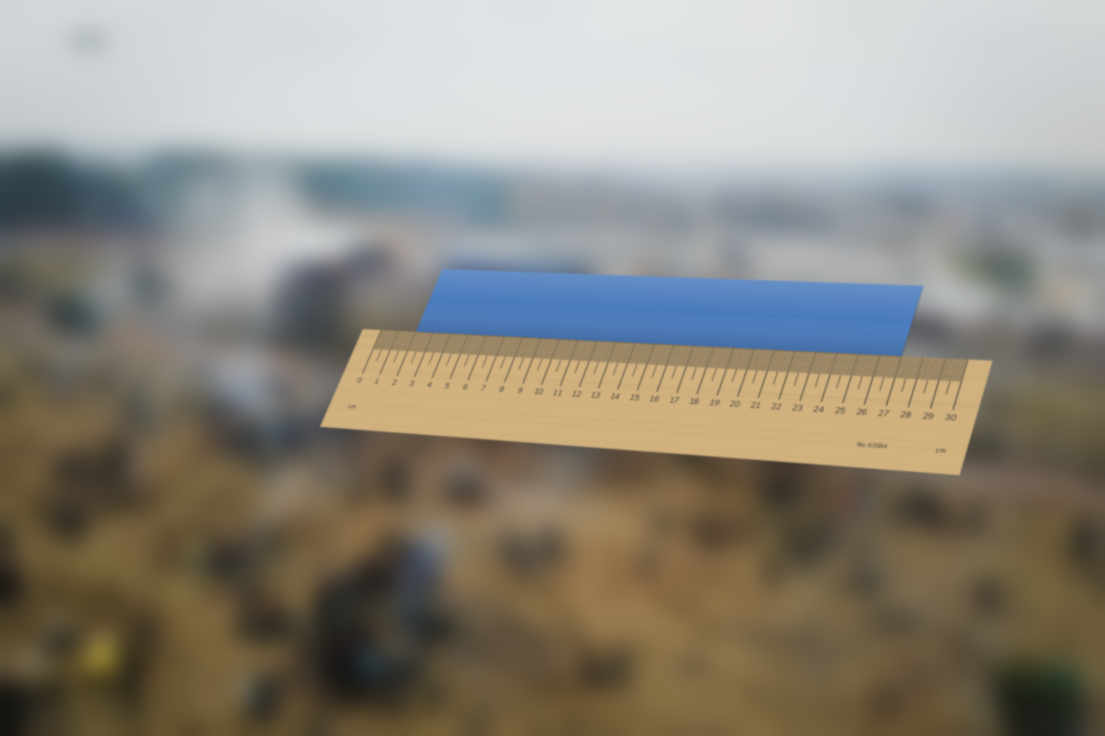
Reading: 25 cm
